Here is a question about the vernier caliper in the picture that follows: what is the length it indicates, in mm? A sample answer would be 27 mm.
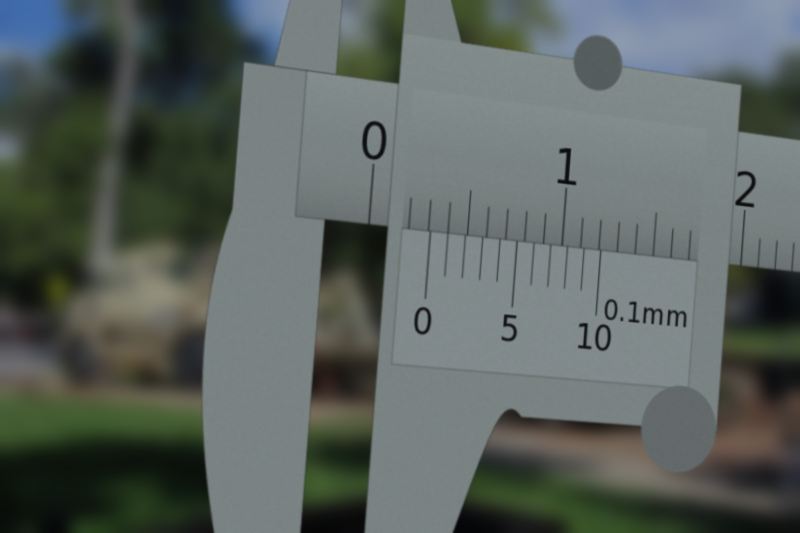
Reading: 3.1 mm
